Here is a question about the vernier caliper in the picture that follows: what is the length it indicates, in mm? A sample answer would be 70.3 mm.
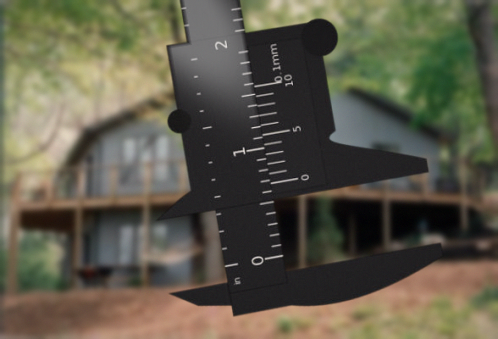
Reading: 6.7 mm
